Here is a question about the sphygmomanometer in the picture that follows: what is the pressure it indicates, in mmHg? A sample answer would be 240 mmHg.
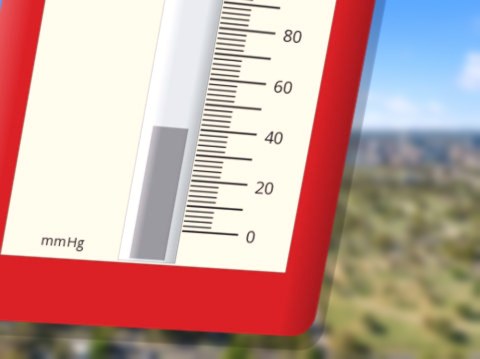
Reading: 40 mmHg
